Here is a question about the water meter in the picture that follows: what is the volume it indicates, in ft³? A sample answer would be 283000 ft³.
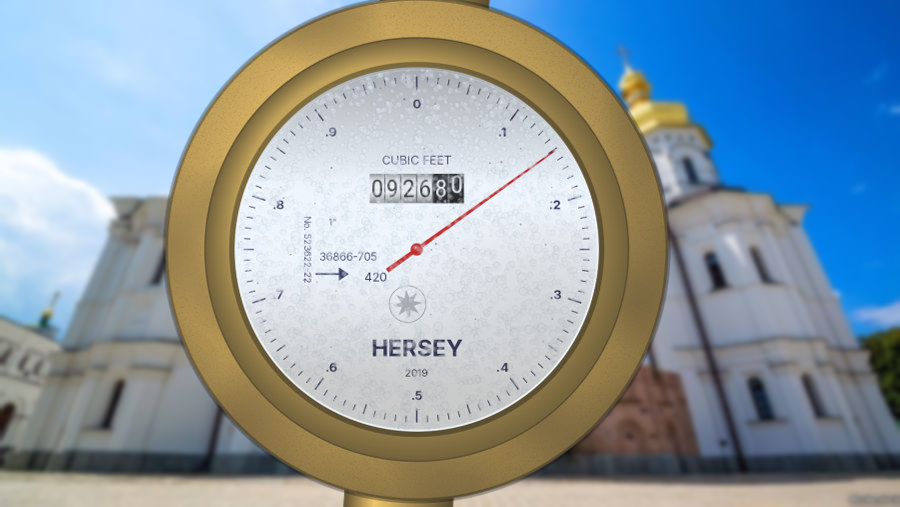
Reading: 92680.15 ft³
